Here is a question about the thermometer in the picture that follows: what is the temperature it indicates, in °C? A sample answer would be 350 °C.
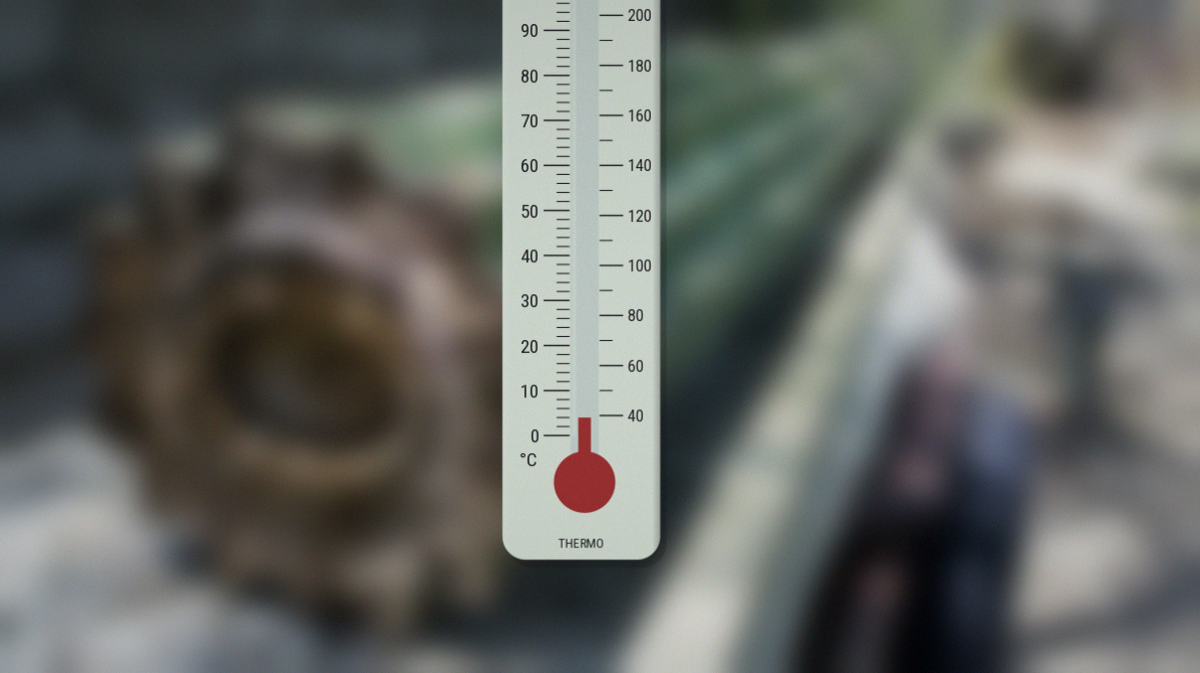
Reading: 4 °C
